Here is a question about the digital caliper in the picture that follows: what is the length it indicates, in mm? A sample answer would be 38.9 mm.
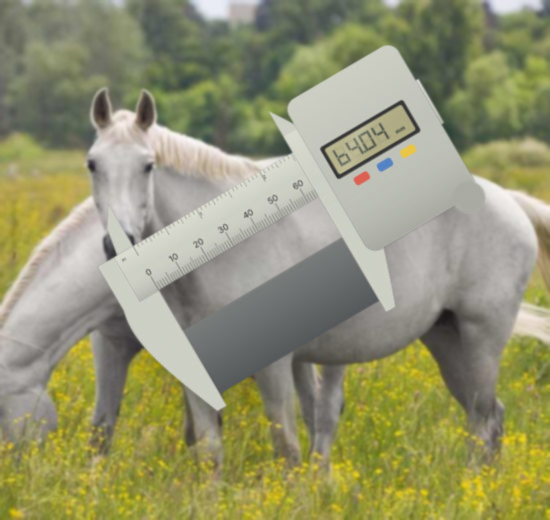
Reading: 64.04 mm
